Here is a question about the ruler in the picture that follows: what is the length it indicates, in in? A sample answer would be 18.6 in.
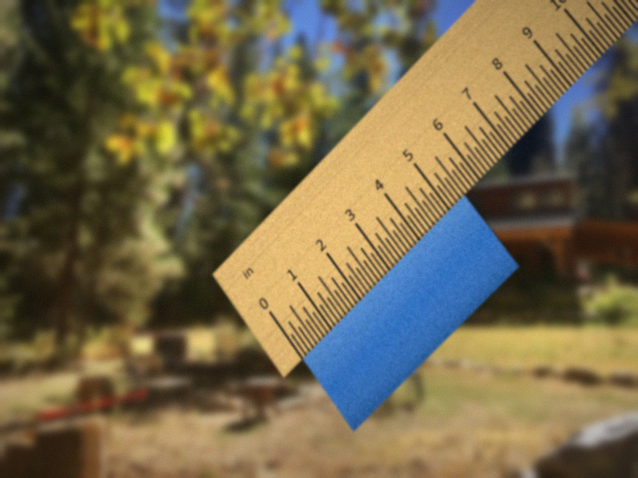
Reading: 5.5 in
